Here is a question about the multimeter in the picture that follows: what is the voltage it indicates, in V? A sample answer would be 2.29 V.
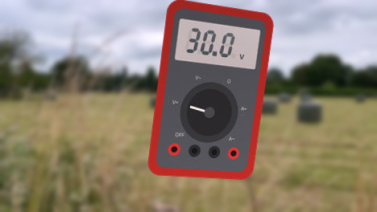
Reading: 30.0 V
